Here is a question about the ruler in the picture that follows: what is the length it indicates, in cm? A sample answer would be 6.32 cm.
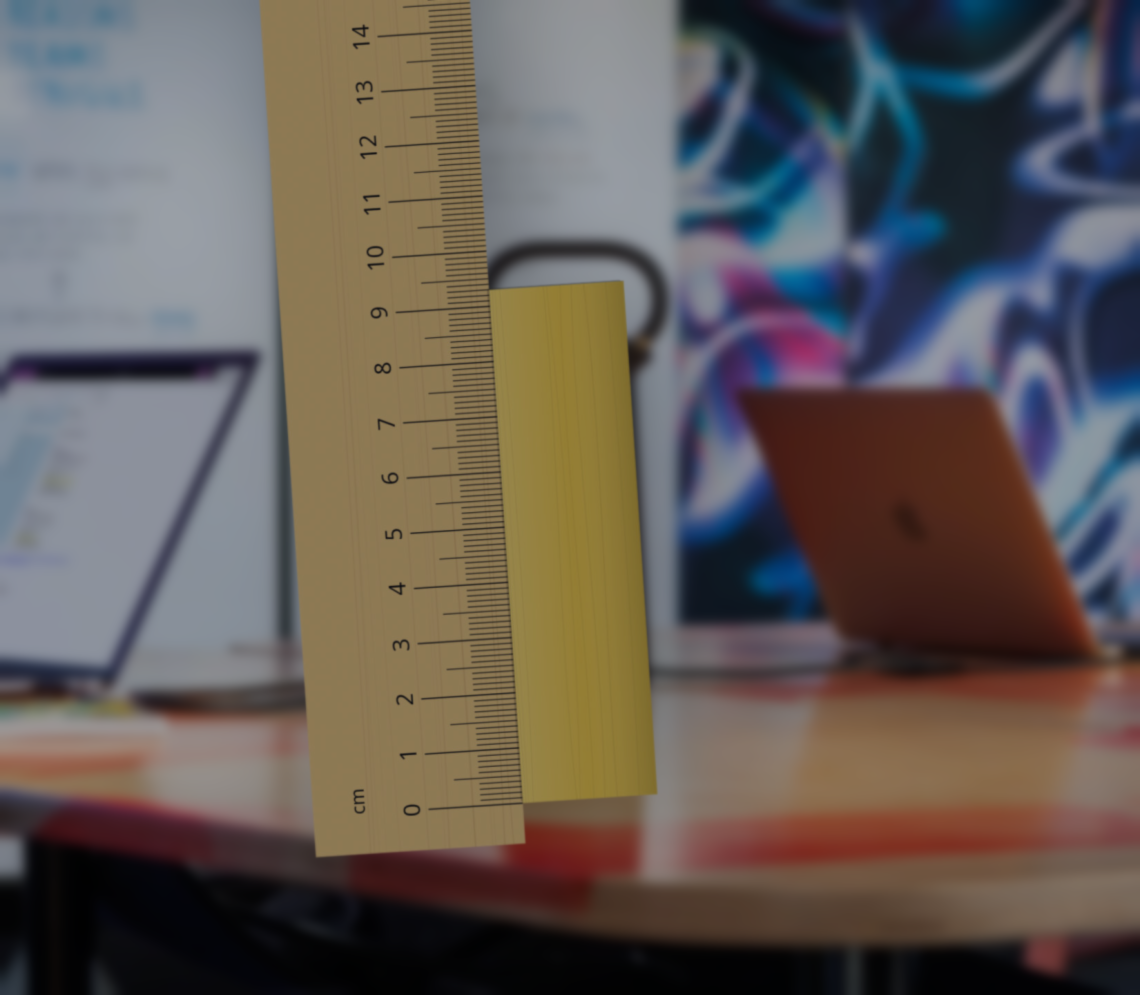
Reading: 9.3 cm
